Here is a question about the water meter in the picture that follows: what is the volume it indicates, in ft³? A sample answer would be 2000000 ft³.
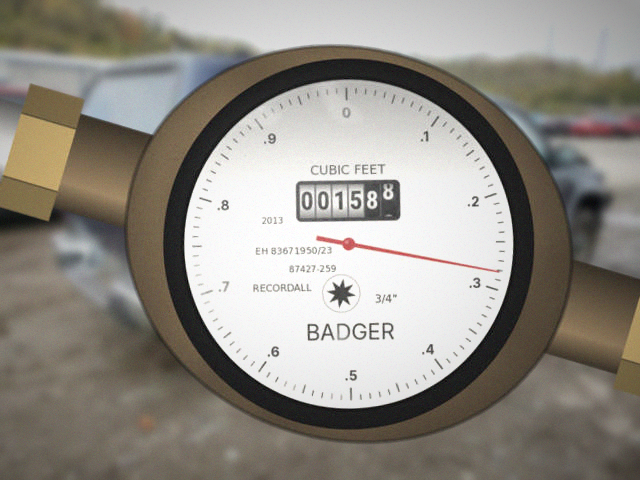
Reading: 1588.28 ft³
